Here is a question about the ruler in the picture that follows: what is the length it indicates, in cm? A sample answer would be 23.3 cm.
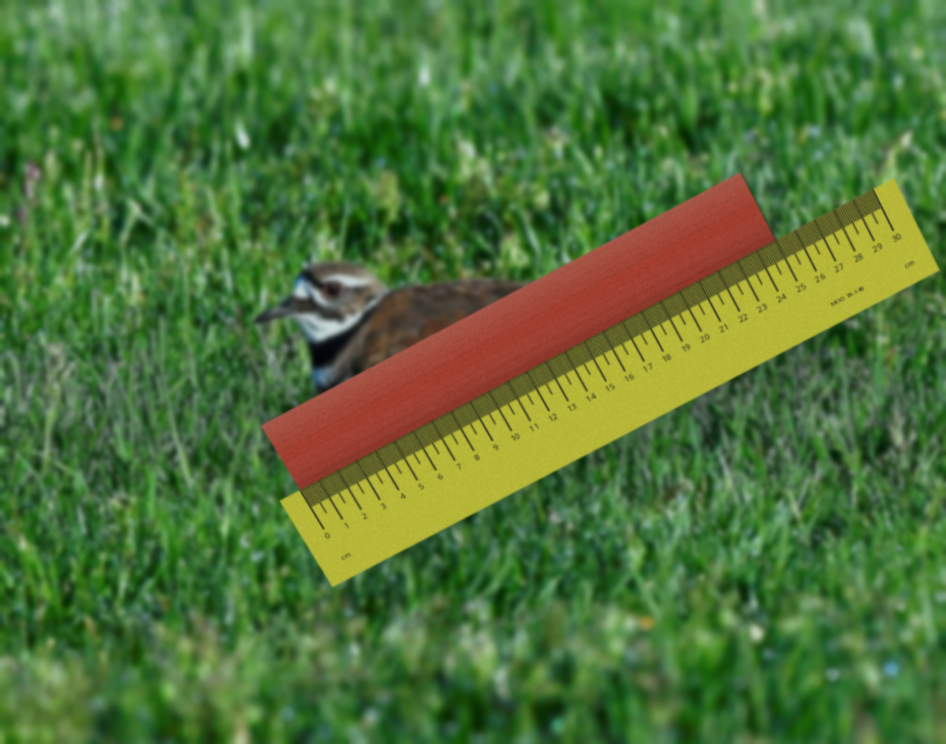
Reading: 25 cm
